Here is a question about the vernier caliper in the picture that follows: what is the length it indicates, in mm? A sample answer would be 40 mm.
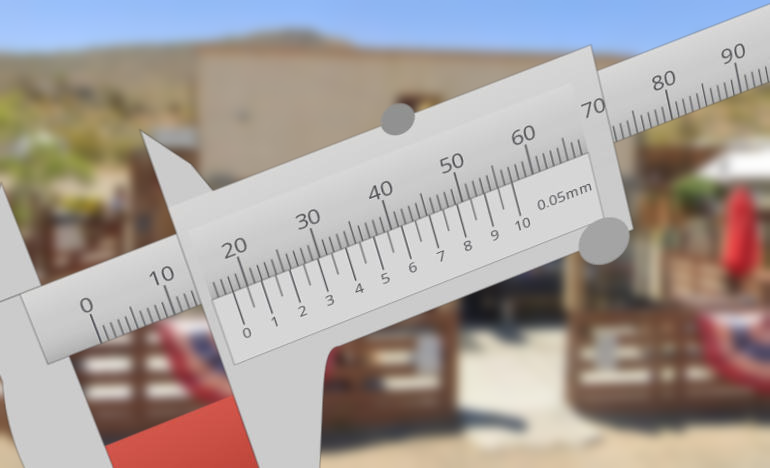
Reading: 18.0 mm
